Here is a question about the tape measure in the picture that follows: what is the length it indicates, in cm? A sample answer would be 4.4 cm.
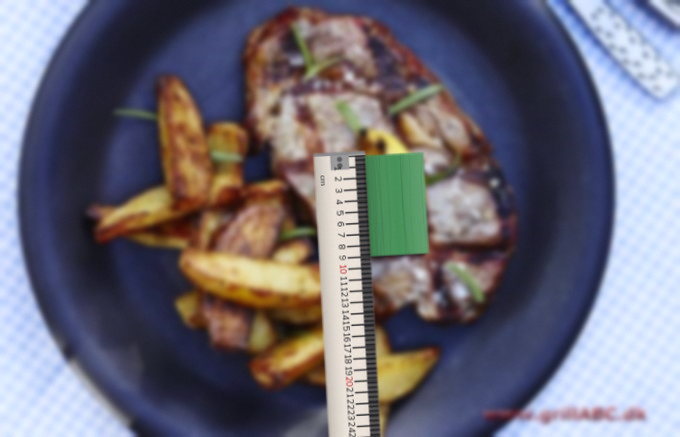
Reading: 9 cm
